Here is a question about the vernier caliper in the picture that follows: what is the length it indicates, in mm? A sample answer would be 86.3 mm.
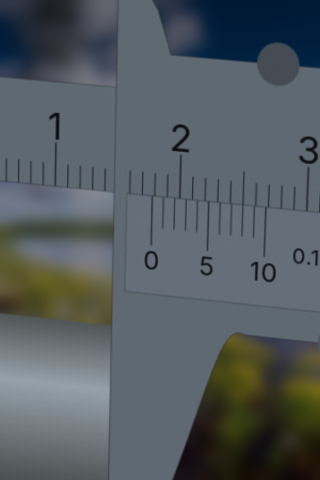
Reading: 17.8 mm
